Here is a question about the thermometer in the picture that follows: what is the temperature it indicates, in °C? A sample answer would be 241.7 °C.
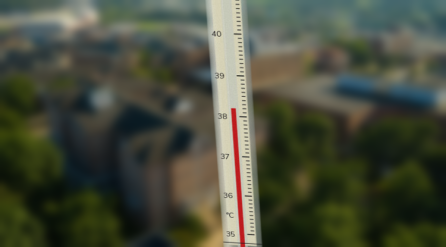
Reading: 38.2 °C
